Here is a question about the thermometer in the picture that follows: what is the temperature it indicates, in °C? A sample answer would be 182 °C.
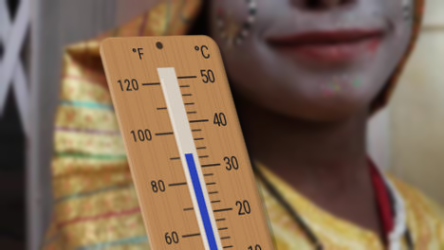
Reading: 33 °C
